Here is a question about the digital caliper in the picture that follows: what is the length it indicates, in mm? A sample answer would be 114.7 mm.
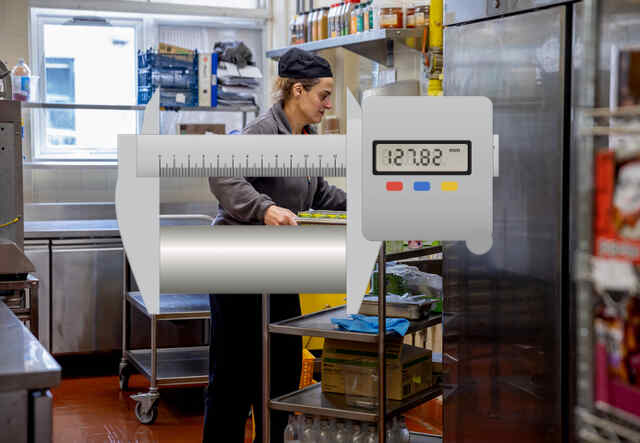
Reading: 127.82 mm
